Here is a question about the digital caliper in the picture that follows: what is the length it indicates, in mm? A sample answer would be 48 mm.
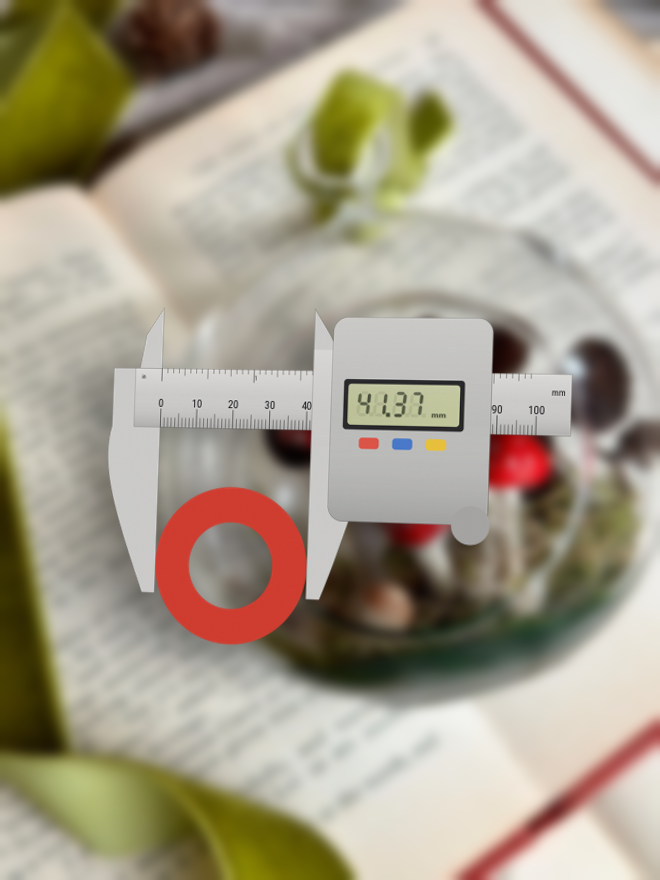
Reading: 41.37 mm
